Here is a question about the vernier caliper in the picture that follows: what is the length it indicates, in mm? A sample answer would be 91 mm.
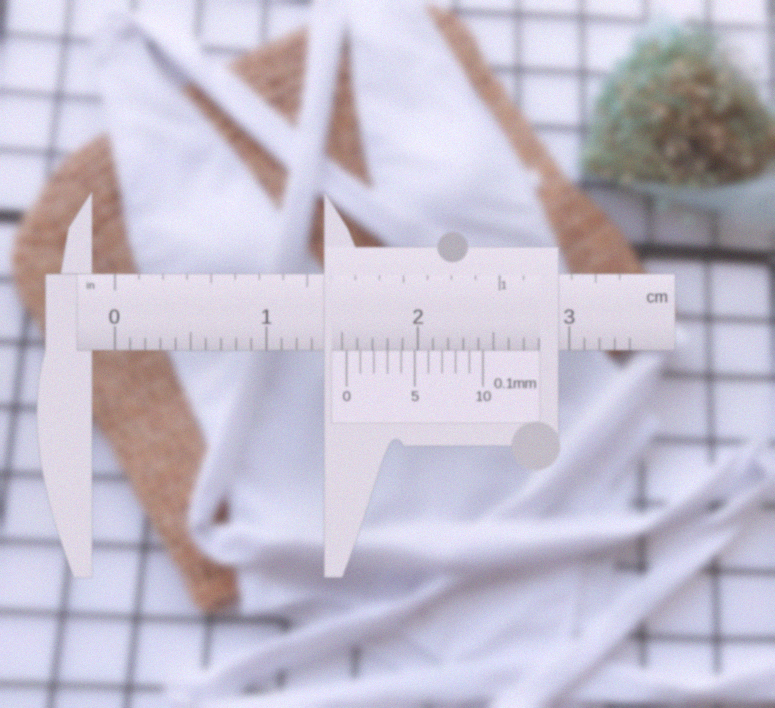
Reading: 15.3 mm
